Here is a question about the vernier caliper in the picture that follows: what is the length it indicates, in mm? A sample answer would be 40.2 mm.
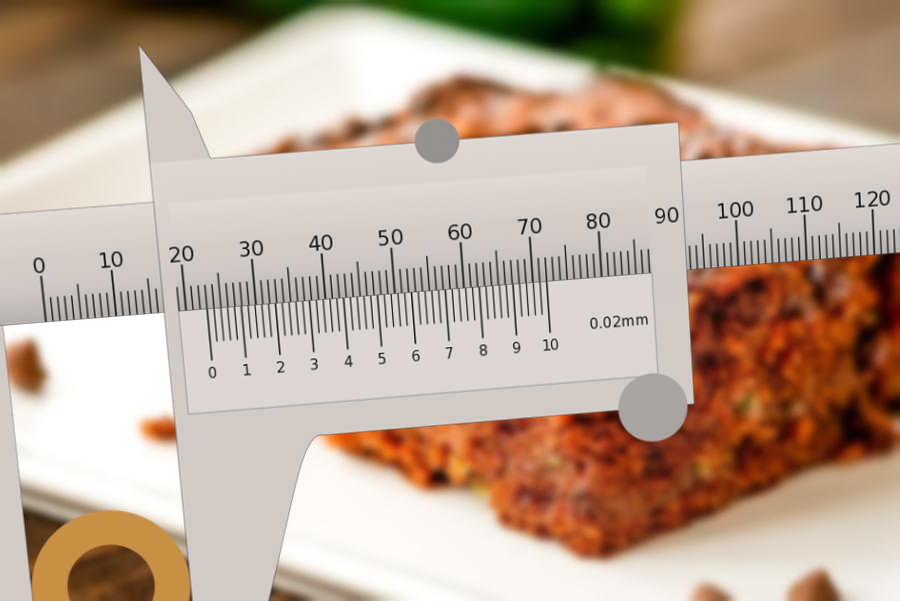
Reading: 23.0 mm
